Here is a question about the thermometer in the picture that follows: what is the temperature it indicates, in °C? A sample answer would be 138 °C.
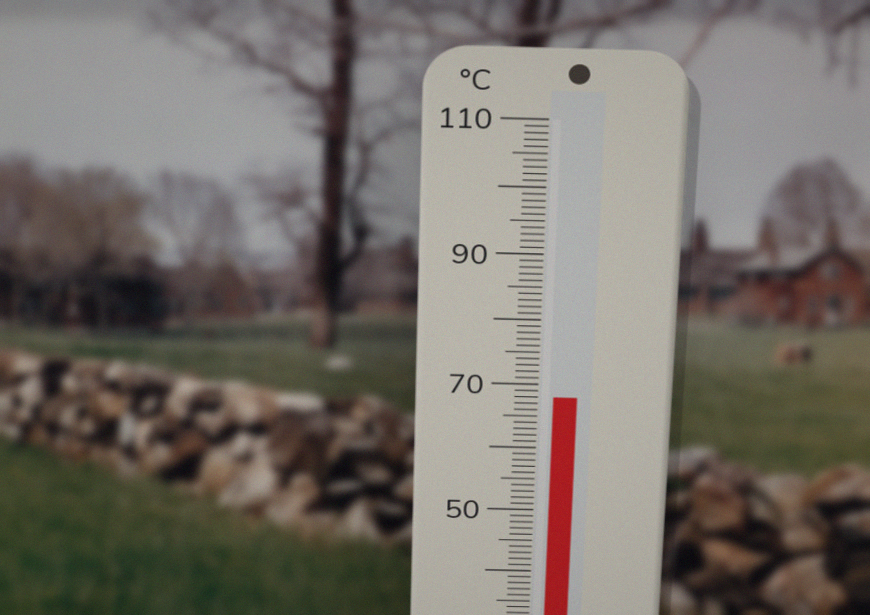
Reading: 68 °C
